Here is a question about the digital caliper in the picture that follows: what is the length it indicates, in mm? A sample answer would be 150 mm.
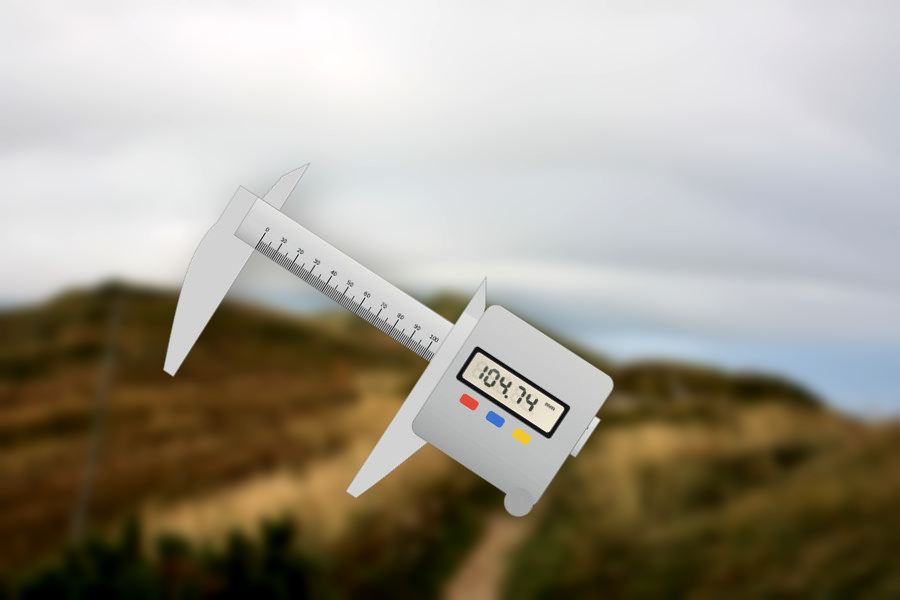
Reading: 104.74 mm
